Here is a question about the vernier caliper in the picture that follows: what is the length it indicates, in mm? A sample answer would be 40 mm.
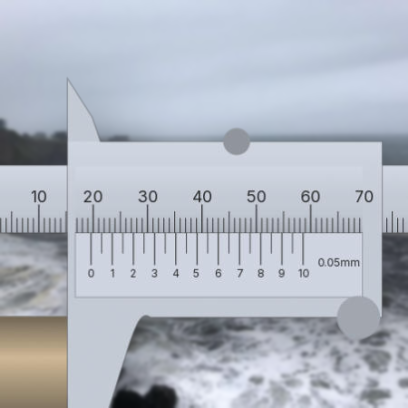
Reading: 19.6 mm
